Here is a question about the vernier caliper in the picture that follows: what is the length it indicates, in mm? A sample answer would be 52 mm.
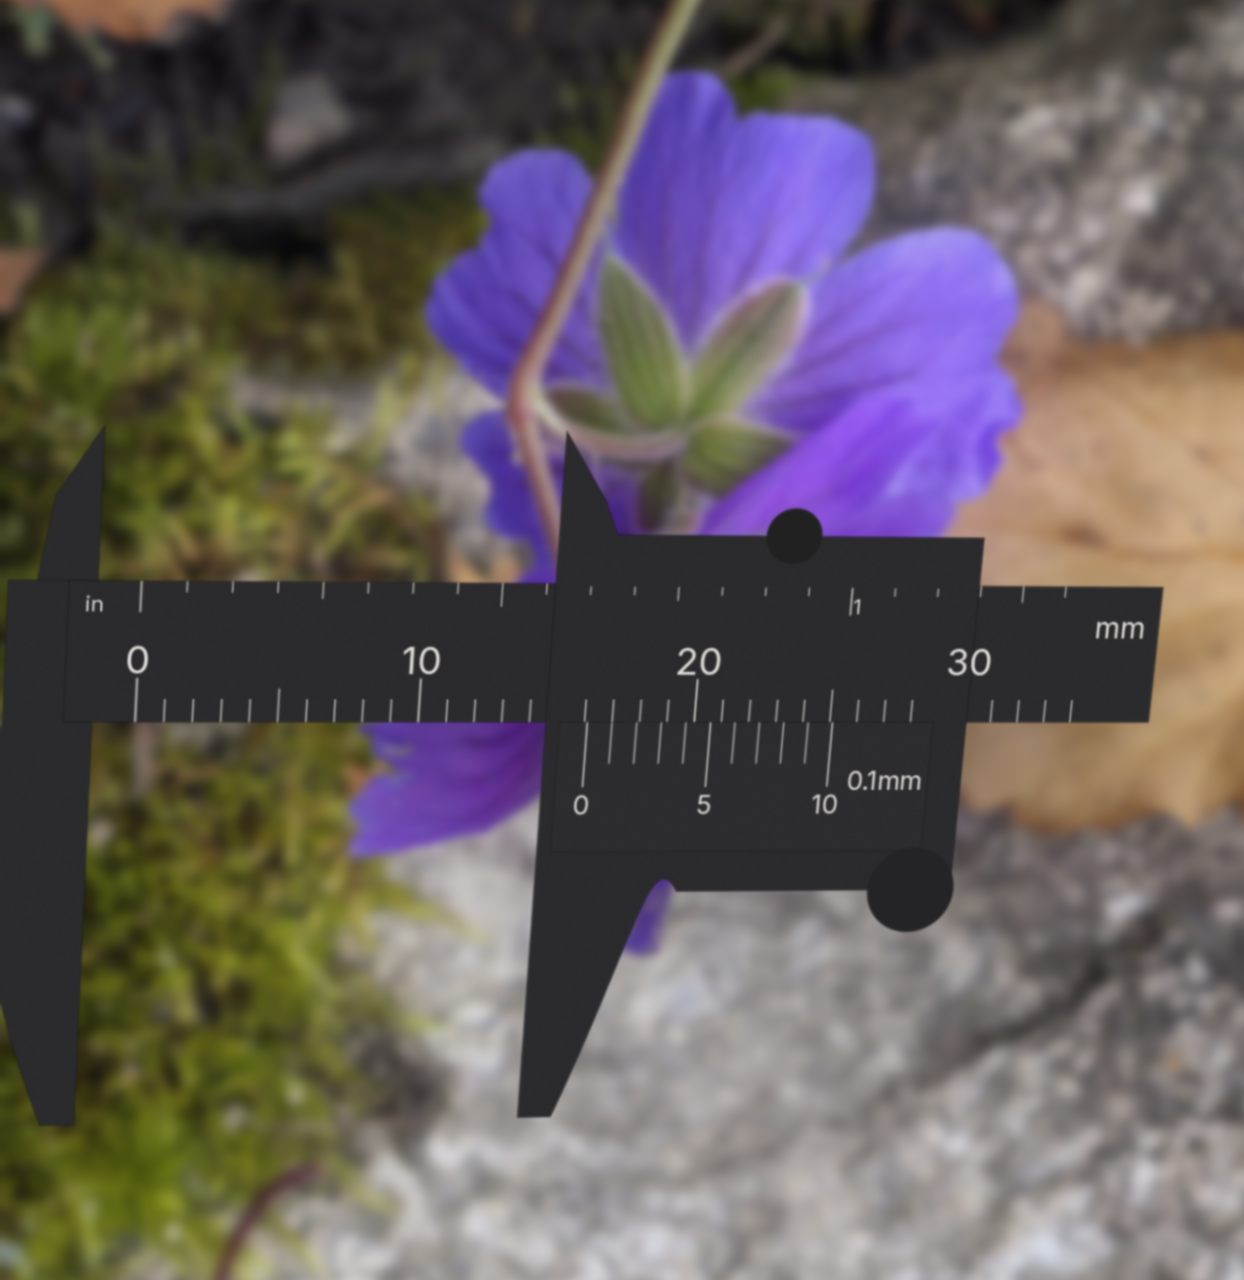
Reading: 16.1 mm
